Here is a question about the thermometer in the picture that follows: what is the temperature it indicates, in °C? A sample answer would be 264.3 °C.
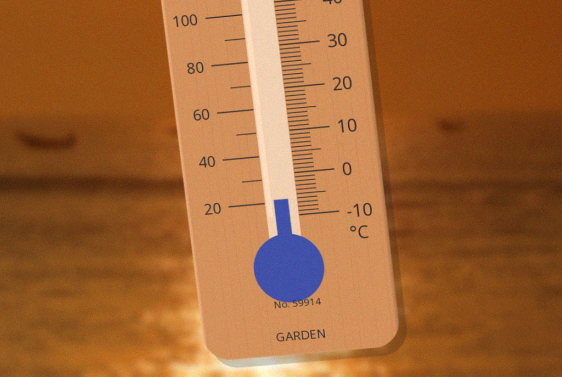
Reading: -6 °C
